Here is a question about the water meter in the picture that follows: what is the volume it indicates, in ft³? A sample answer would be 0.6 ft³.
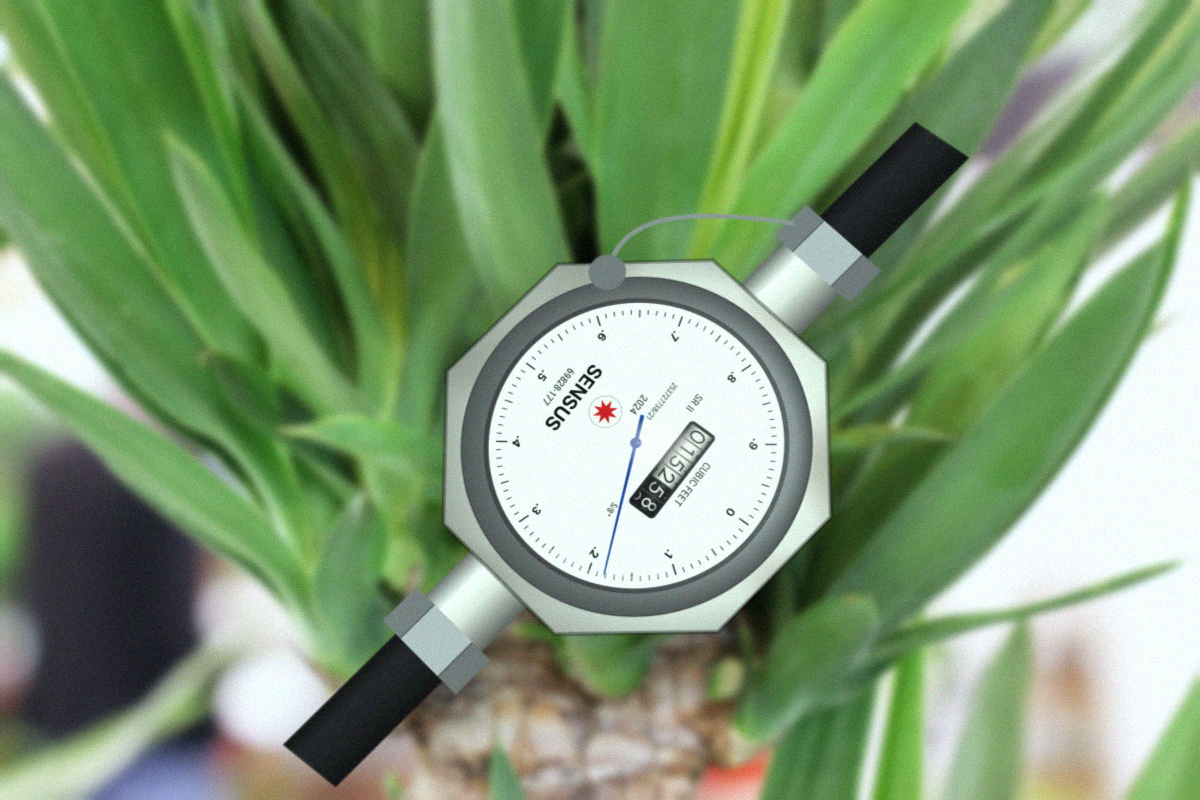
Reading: 15258.18 ft³
